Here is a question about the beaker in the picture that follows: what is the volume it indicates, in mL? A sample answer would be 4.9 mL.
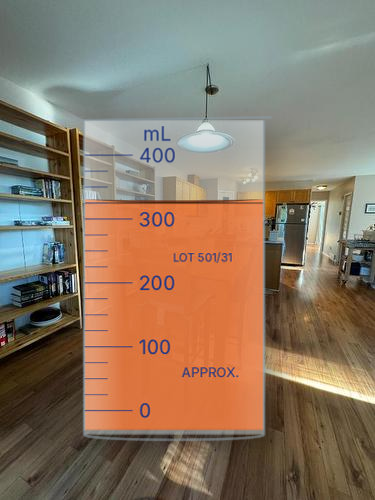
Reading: 325 mL
